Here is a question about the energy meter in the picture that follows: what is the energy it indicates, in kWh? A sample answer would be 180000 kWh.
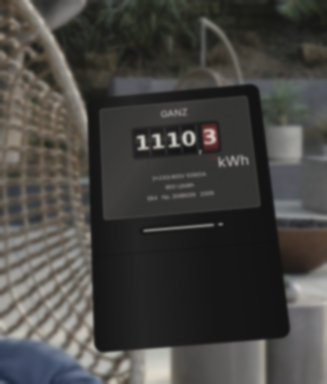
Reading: 1110.3 kWh
